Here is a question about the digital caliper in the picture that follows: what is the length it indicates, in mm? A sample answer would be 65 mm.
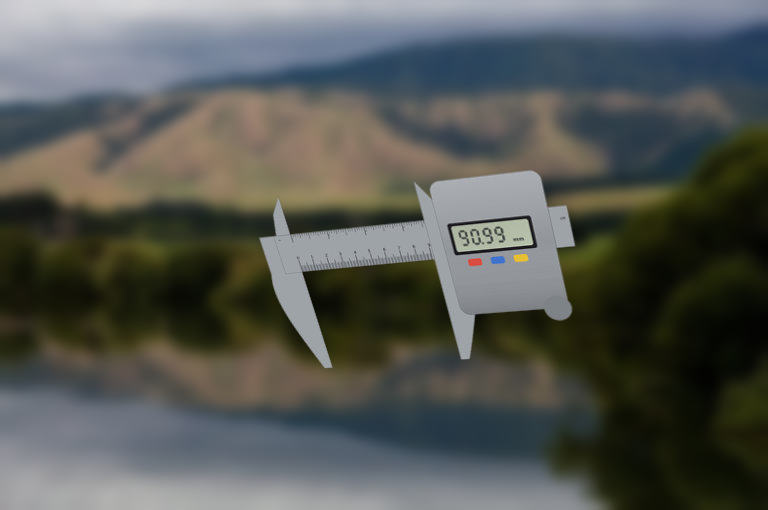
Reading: 90.99 mm
